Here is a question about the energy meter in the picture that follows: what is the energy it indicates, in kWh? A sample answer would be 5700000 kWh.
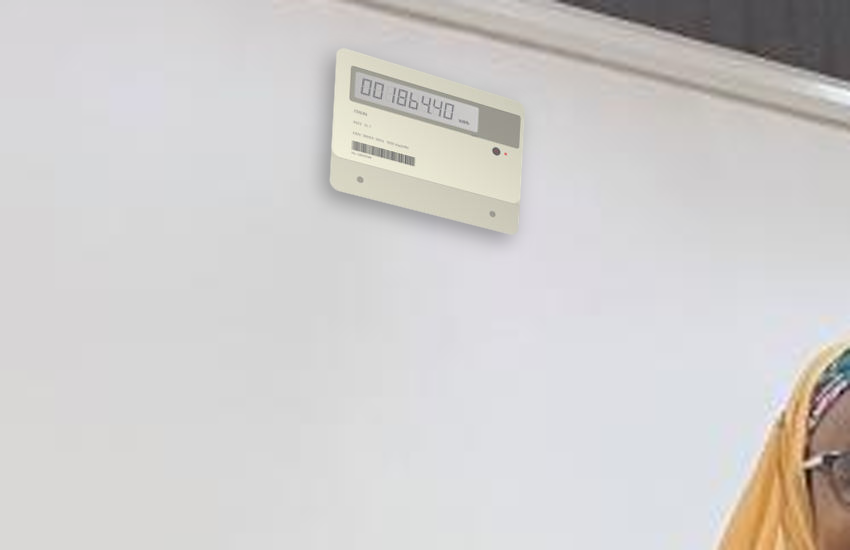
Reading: 1864.40 kWh
